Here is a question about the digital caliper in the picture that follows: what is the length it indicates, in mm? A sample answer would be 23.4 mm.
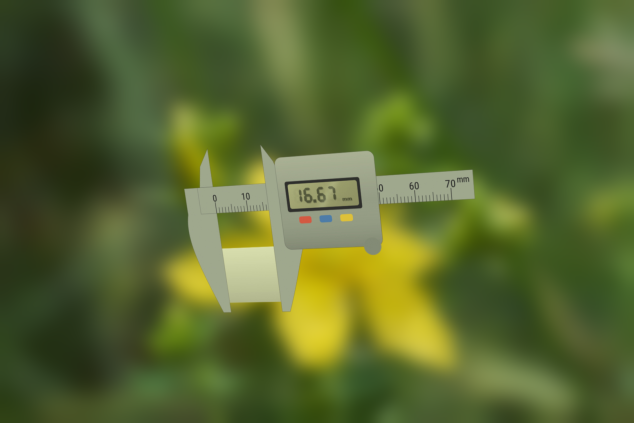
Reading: 16.67 mm
